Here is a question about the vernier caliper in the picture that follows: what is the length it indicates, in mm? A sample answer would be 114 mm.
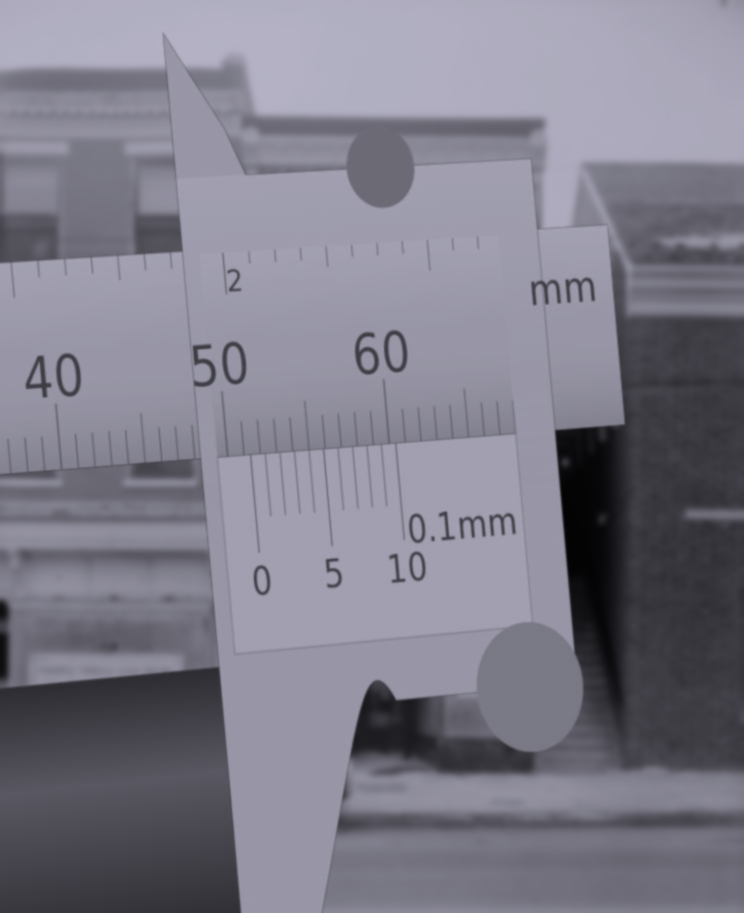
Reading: 51.4 mm
